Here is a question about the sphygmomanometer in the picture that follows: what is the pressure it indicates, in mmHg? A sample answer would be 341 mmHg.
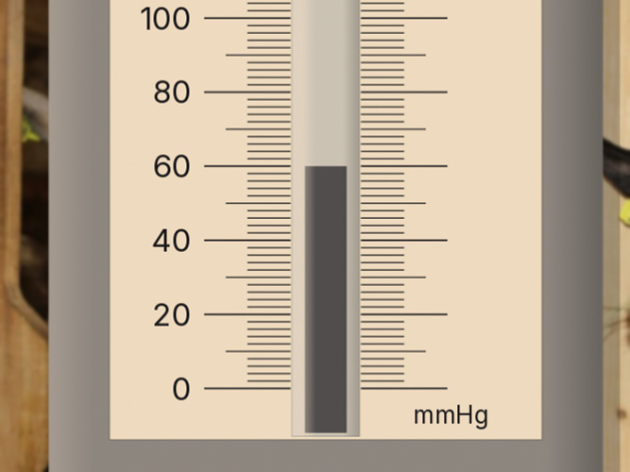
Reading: 60 mmHg
